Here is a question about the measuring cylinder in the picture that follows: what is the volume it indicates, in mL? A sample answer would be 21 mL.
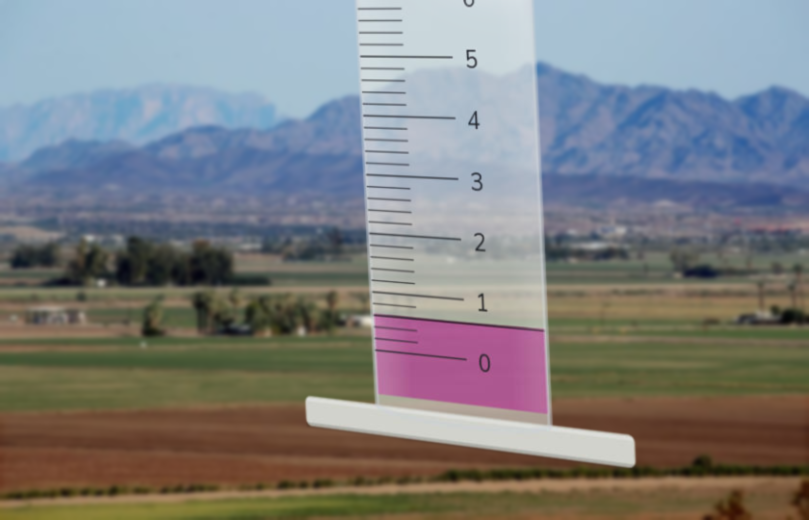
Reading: 0.6 mL
